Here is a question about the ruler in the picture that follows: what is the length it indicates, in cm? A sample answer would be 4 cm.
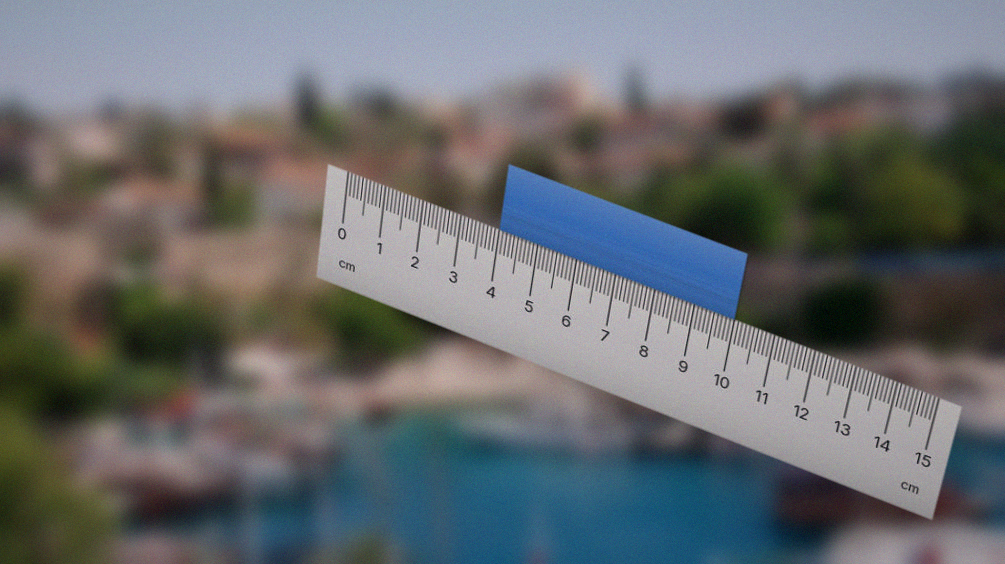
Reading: 6 cm
